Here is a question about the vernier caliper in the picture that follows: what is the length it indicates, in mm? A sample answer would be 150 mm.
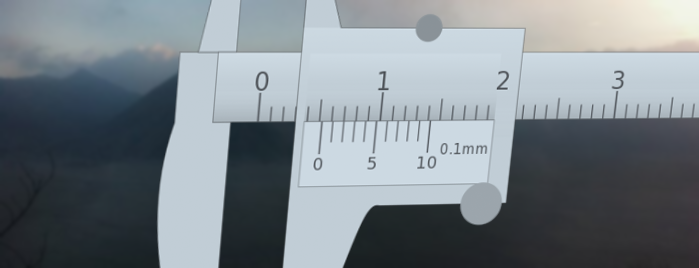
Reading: 5.2 mm
